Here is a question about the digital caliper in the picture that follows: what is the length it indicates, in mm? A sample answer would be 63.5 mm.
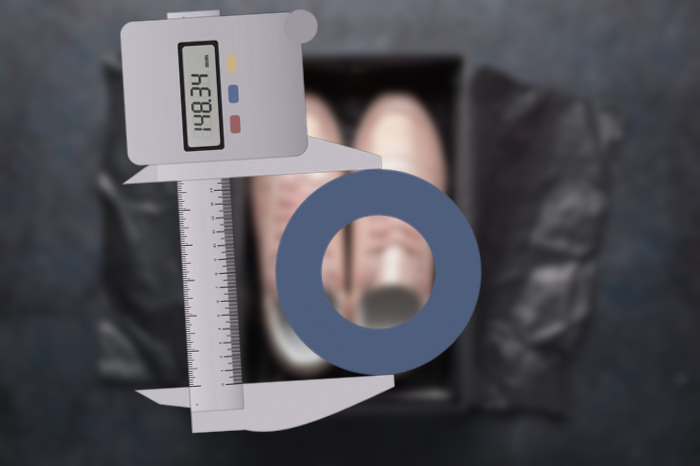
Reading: 148.34 mm
